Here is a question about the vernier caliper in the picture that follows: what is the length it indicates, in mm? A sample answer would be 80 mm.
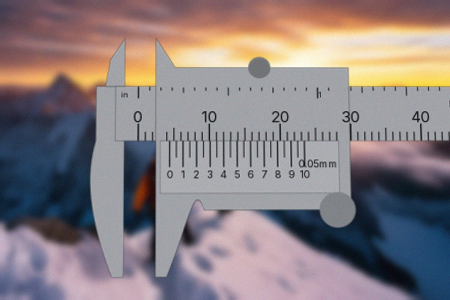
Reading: 4.4 mm
